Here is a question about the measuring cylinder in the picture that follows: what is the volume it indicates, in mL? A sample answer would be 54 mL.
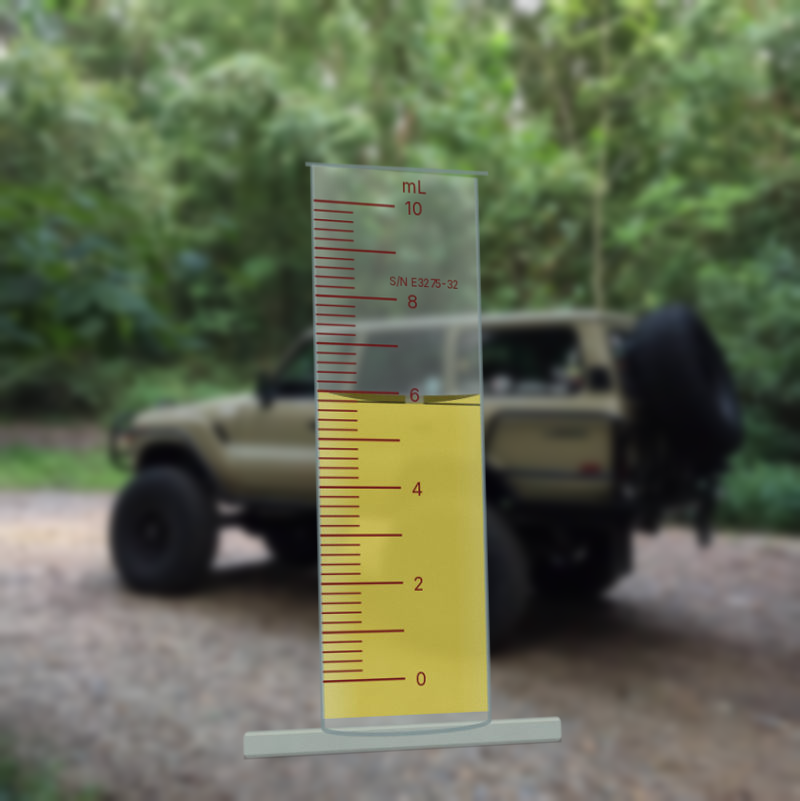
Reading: 5.8 mL
